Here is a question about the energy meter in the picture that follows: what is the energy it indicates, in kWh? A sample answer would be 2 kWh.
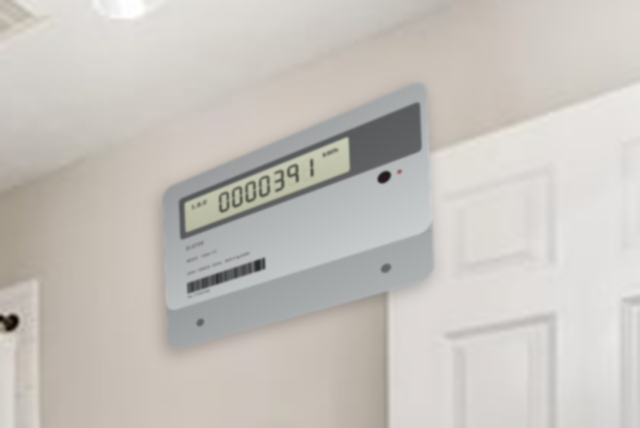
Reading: 391 kWh
